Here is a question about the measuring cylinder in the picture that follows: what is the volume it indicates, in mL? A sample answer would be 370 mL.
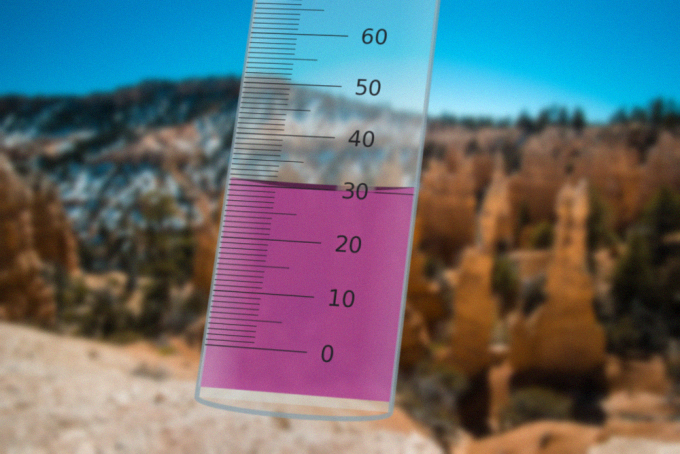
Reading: 30 mL
